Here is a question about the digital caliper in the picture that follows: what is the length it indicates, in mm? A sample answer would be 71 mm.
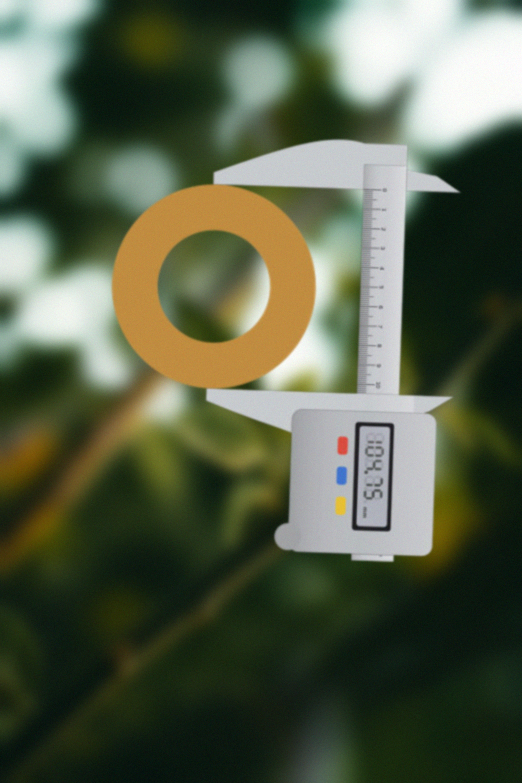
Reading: 104.75 mm
